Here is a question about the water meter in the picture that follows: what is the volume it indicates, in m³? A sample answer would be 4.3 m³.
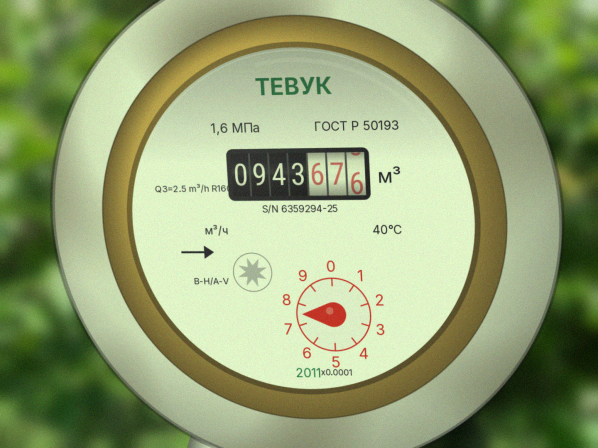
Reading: 943.6757 m³
